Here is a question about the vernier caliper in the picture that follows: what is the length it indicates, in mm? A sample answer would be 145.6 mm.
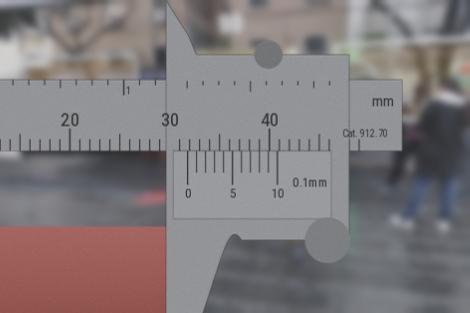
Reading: 31.8 mm
